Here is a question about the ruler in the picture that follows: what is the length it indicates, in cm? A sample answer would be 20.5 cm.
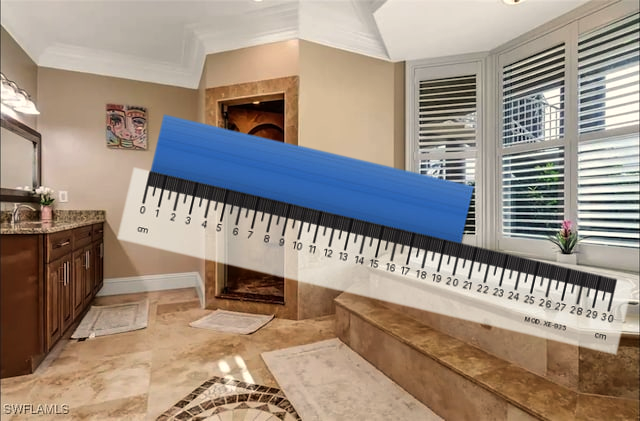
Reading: 20 cm
